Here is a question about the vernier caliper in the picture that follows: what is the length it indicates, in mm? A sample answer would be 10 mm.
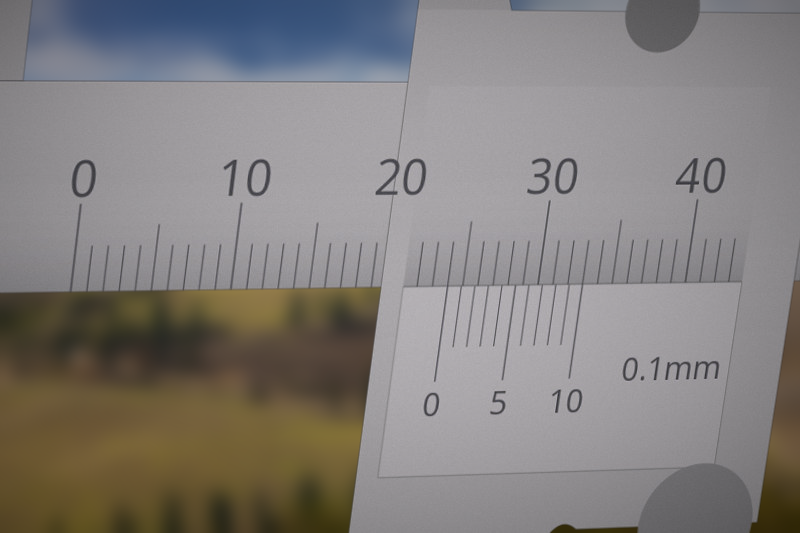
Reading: 24.0 mm
